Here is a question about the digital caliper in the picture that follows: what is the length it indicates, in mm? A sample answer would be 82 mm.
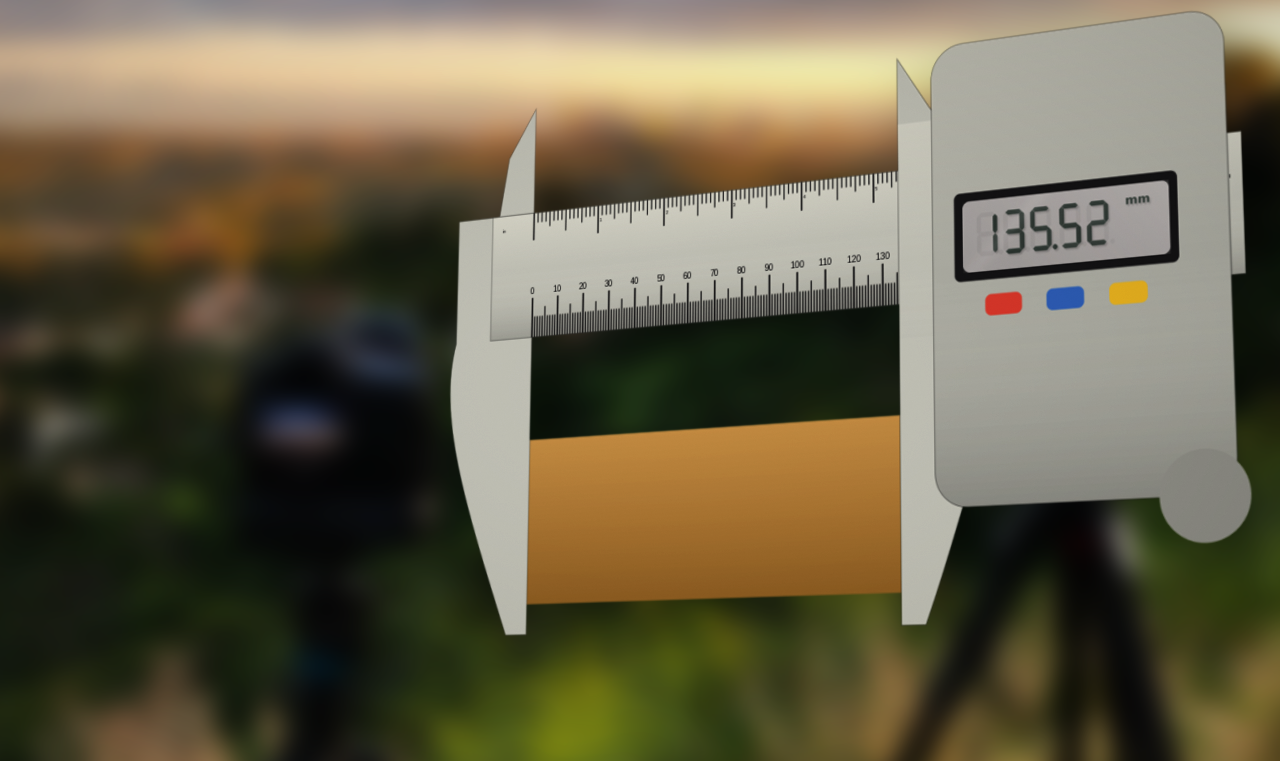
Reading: 135.52 mm
